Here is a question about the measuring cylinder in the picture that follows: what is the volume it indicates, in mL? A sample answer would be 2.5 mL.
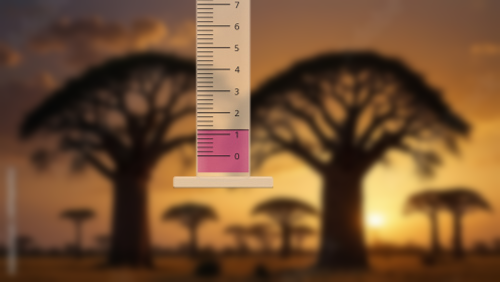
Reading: 1.2 mL
